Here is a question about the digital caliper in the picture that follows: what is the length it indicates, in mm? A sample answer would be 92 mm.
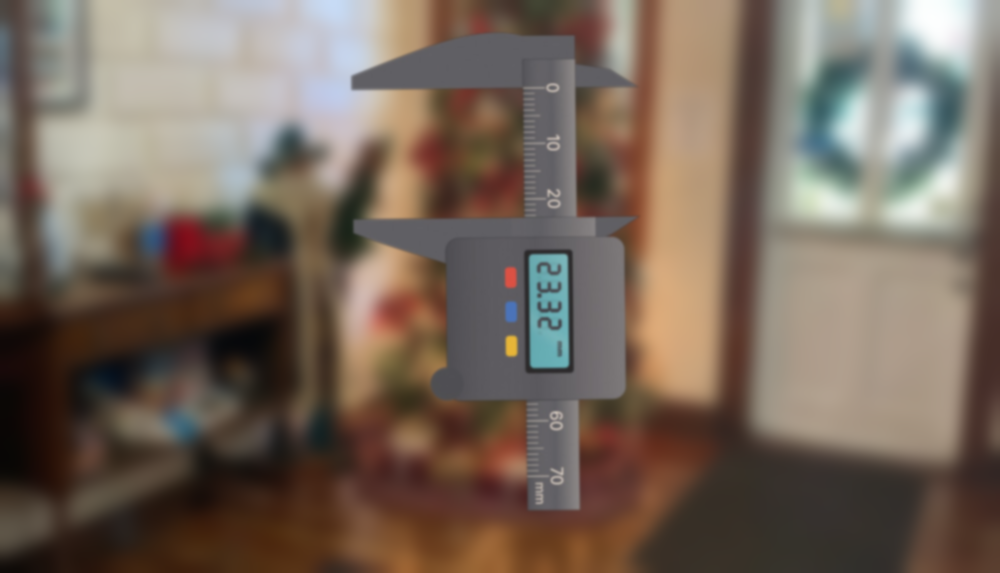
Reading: 23.32 mm
